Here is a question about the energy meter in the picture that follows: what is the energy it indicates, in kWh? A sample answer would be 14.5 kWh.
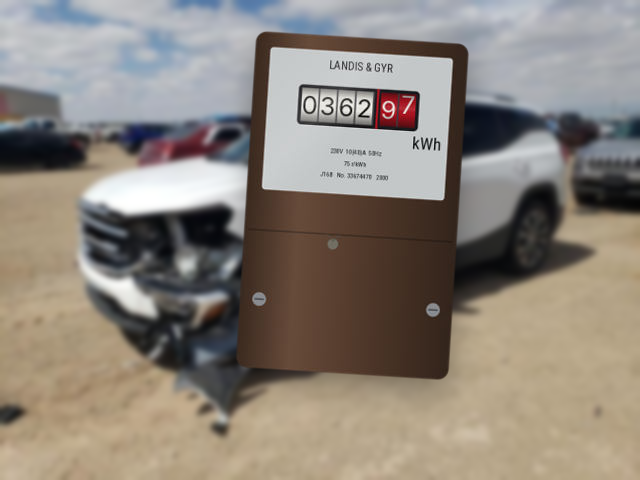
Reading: 362.97 kWh
